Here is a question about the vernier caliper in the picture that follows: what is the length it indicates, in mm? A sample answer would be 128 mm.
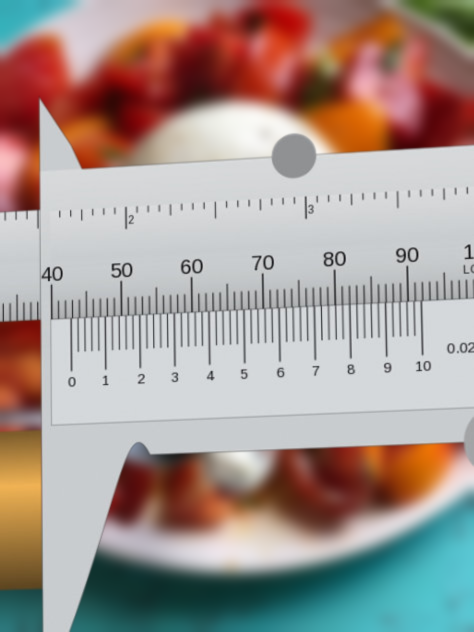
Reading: 42.8 mm
